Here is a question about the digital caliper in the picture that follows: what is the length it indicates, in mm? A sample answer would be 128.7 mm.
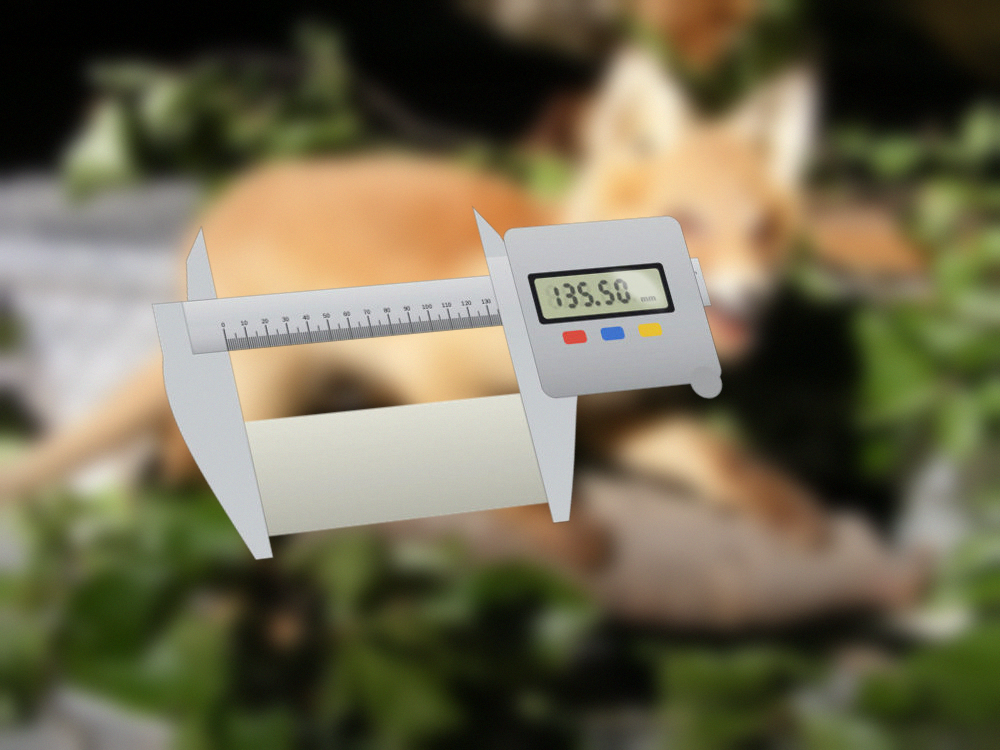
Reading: 135.50 mm
